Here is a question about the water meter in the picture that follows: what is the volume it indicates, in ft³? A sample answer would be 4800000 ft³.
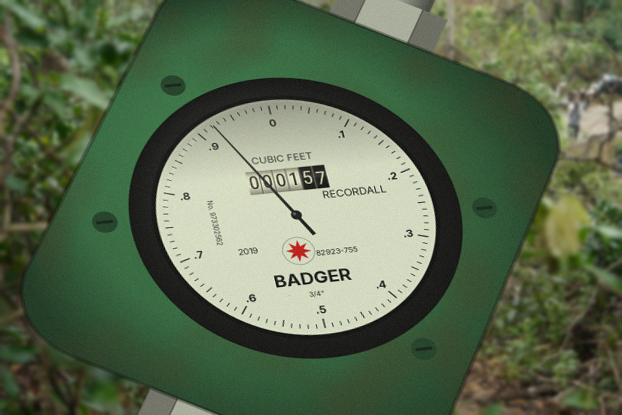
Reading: 156.92 ft³
